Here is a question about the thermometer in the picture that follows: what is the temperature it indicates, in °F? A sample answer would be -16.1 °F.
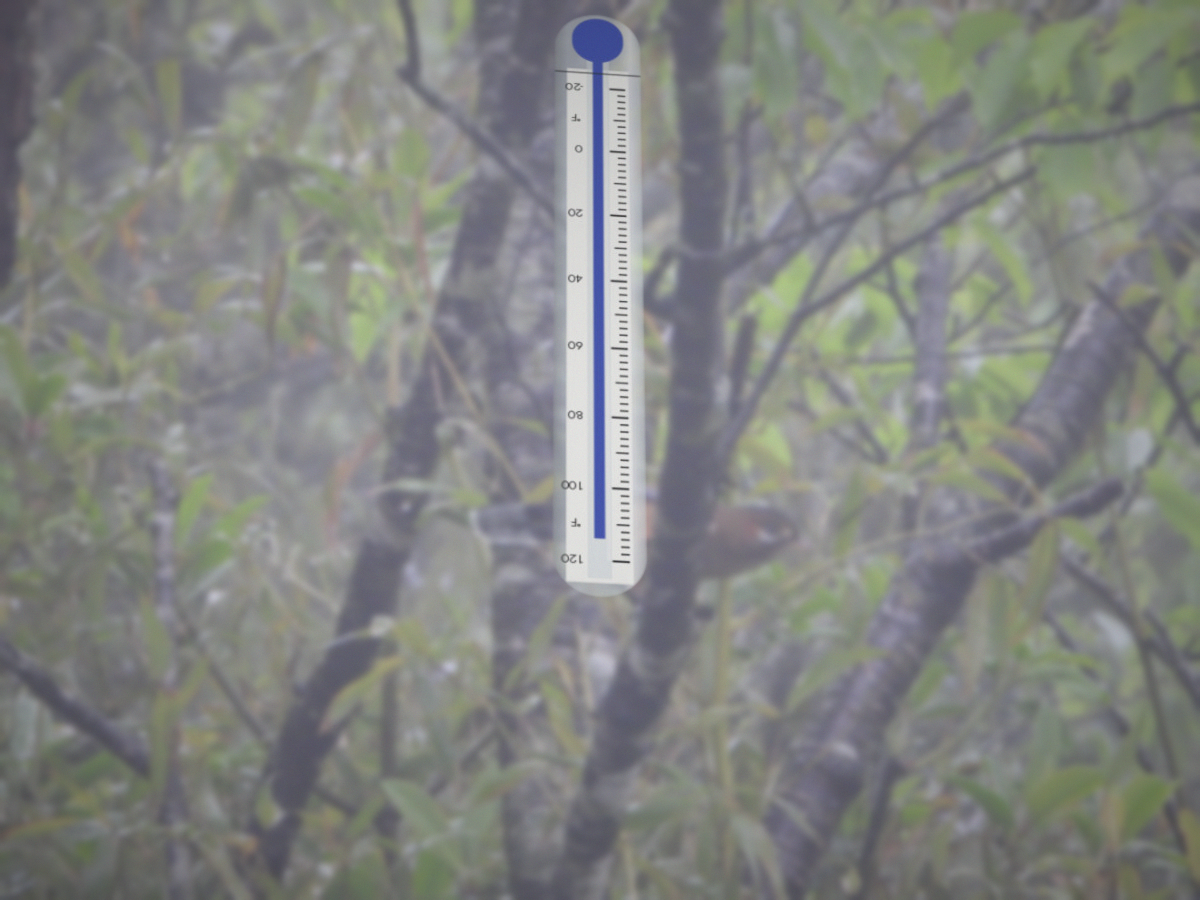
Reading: 114 °F
